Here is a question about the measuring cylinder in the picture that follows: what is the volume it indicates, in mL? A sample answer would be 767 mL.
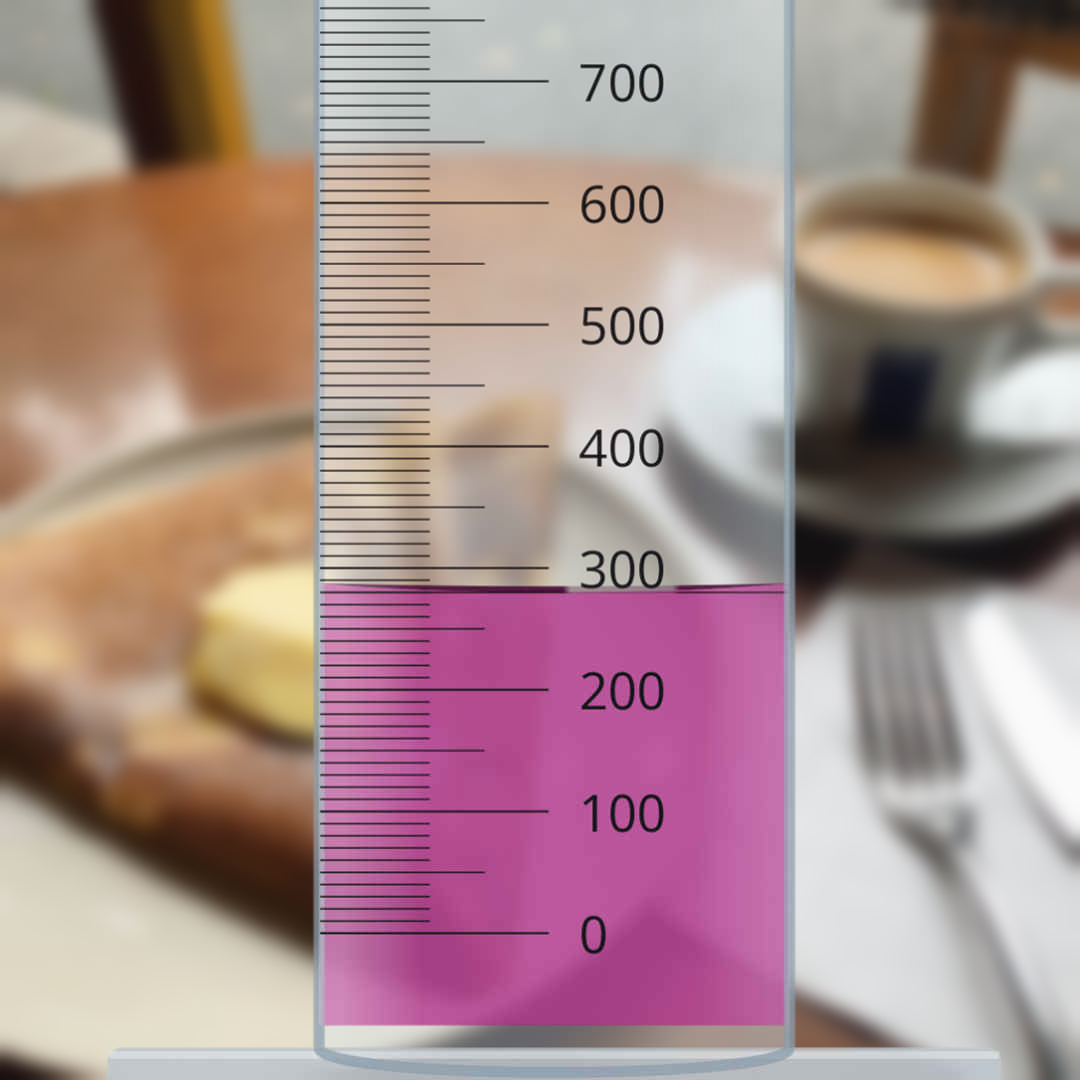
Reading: 280 mL
